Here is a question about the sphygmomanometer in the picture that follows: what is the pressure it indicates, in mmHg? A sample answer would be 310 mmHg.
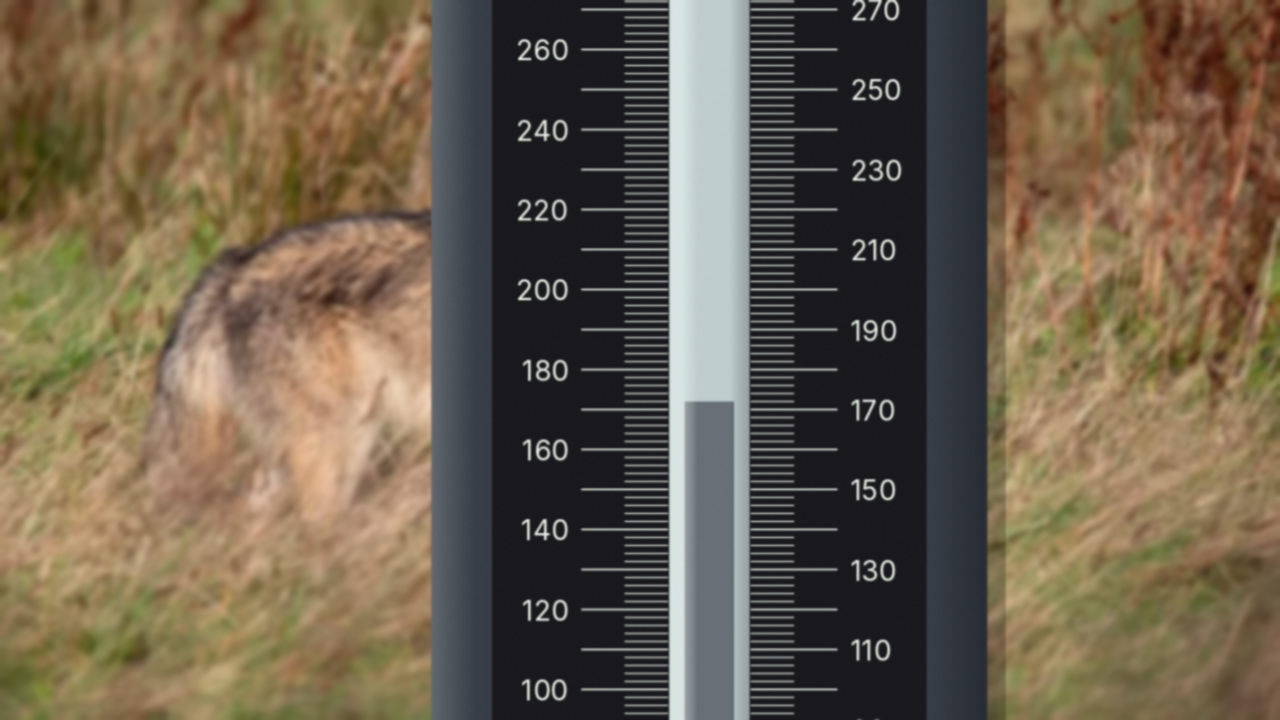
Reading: 172 mmHg
